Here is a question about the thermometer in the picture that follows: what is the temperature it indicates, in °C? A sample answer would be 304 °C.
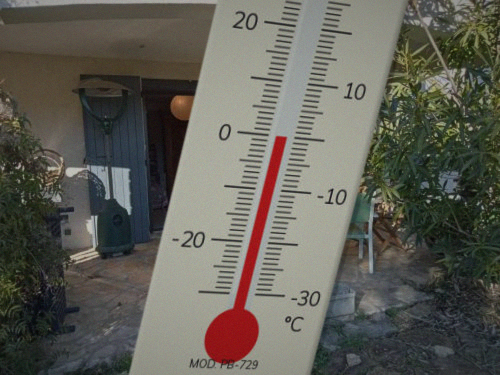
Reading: 0 °C
